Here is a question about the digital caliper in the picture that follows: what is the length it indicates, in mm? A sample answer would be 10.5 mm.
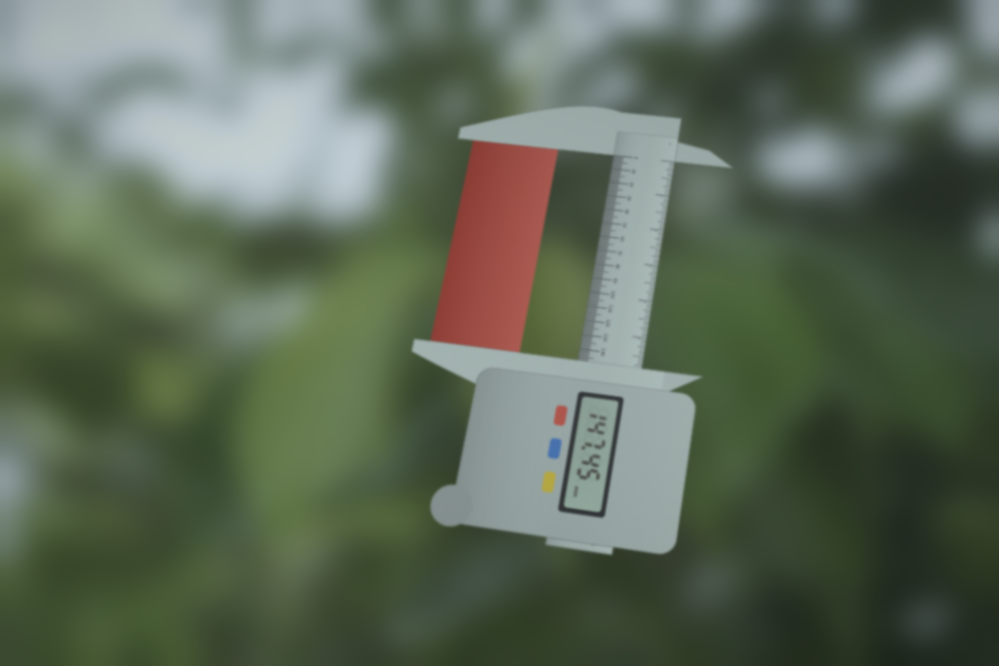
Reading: 147.45 mm
